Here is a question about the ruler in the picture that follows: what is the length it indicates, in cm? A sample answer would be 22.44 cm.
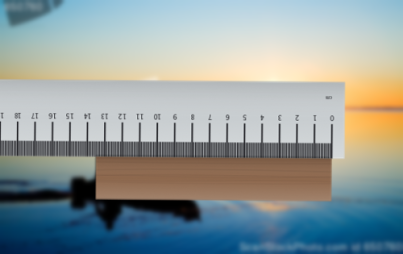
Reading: 13.5 cm
